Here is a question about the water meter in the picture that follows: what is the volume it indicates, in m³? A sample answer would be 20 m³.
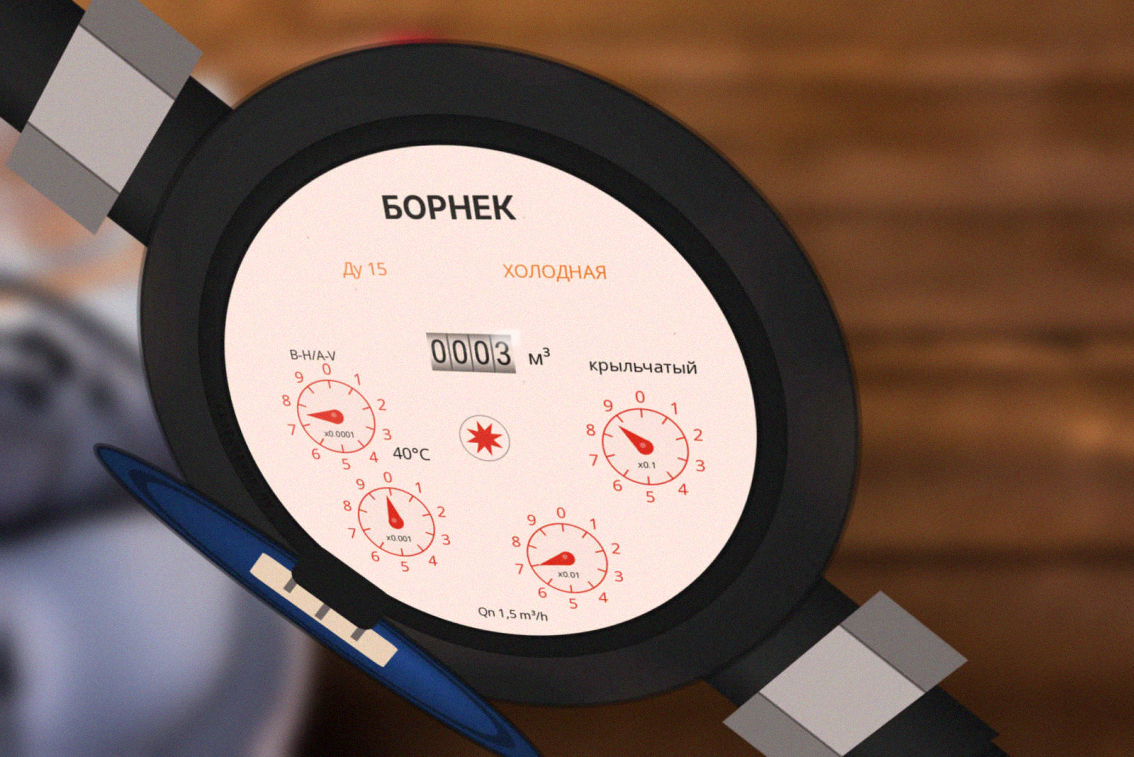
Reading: 3.8697 m³
